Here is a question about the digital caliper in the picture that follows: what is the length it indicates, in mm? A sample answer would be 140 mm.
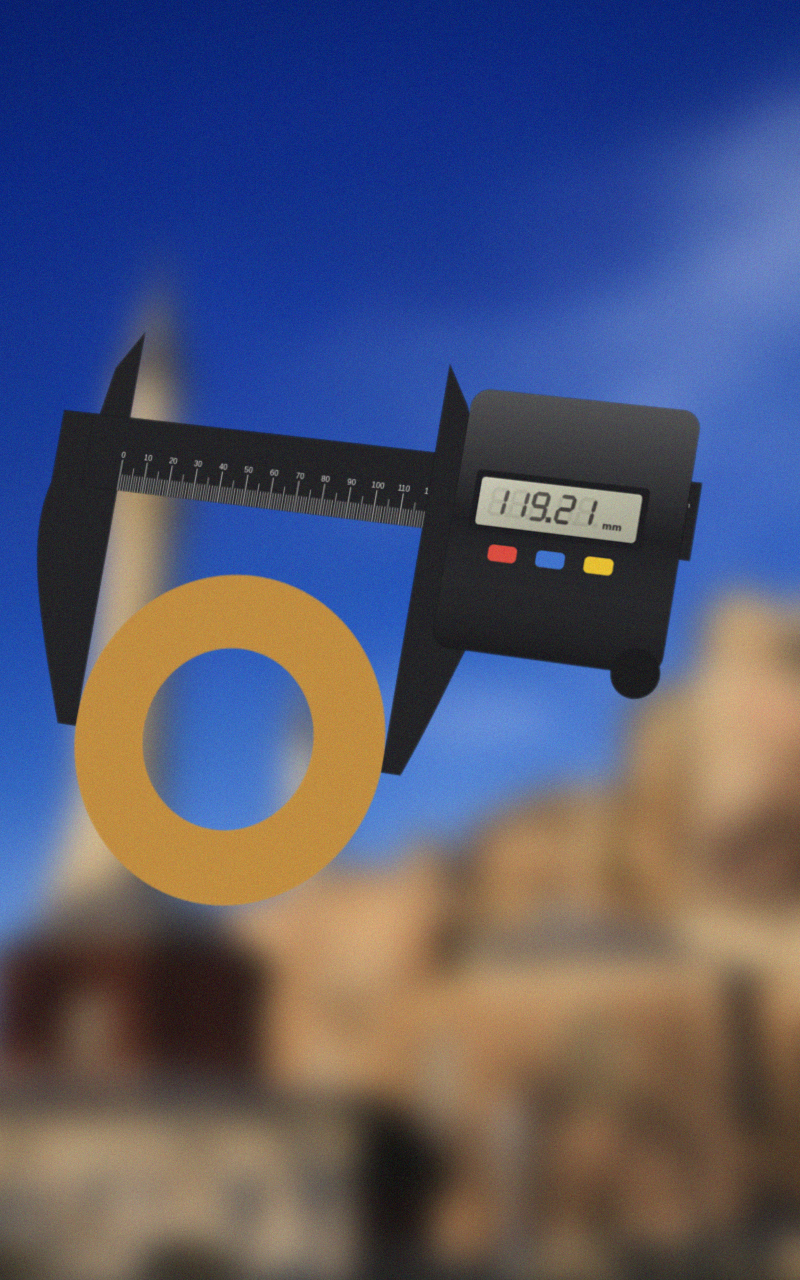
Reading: 119.21 mm
